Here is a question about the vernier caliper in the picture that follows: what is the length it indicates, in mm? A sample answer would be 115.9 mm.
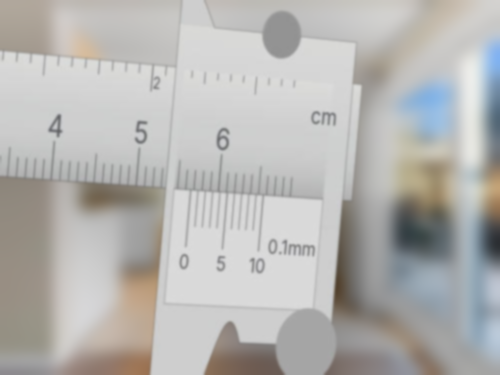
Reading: 56.6 mm
